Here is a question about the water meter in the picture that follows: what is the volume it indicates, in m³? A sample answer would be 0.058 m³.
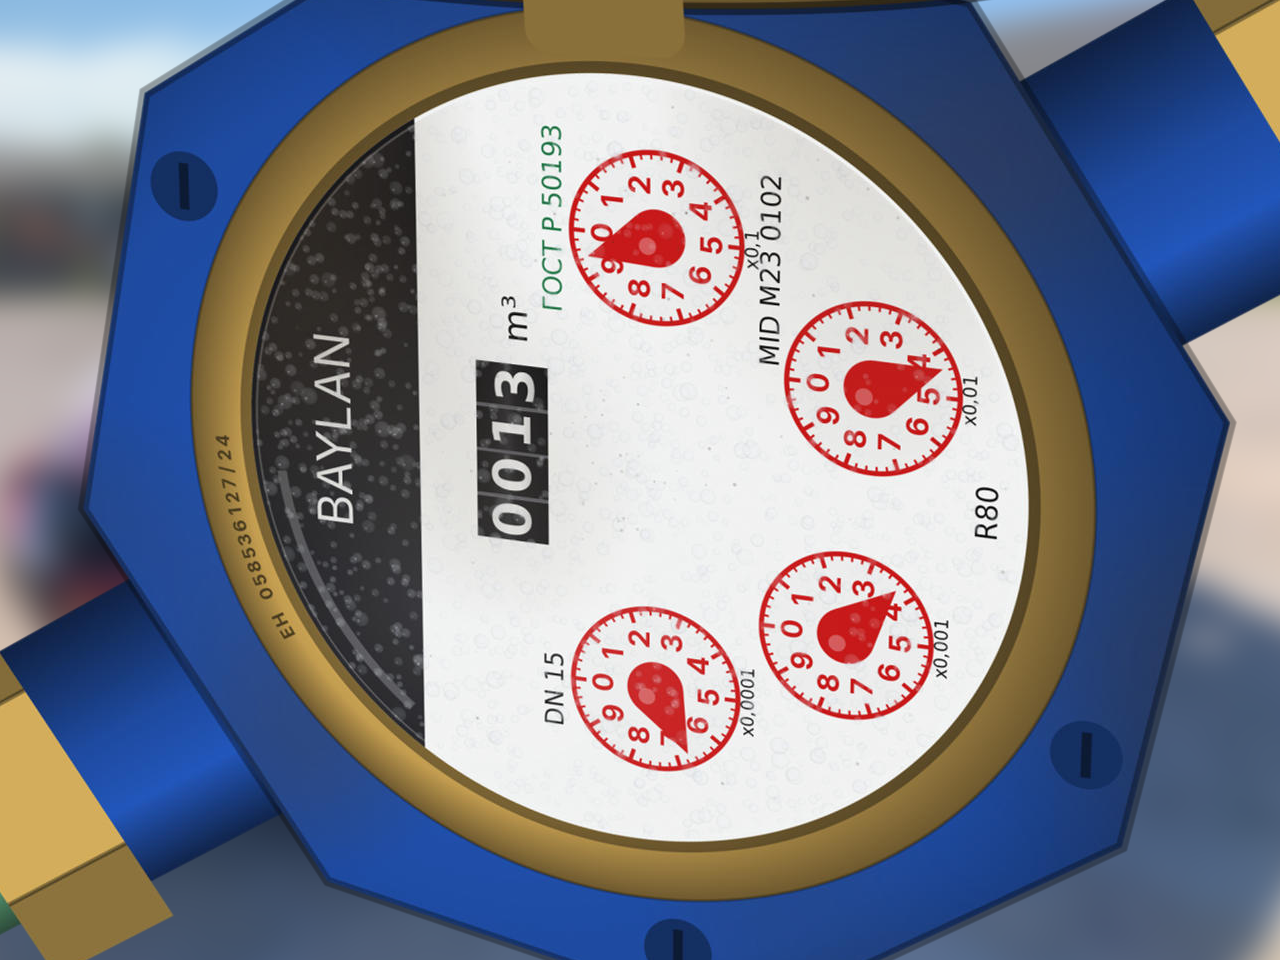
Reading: 12.9436 m³
